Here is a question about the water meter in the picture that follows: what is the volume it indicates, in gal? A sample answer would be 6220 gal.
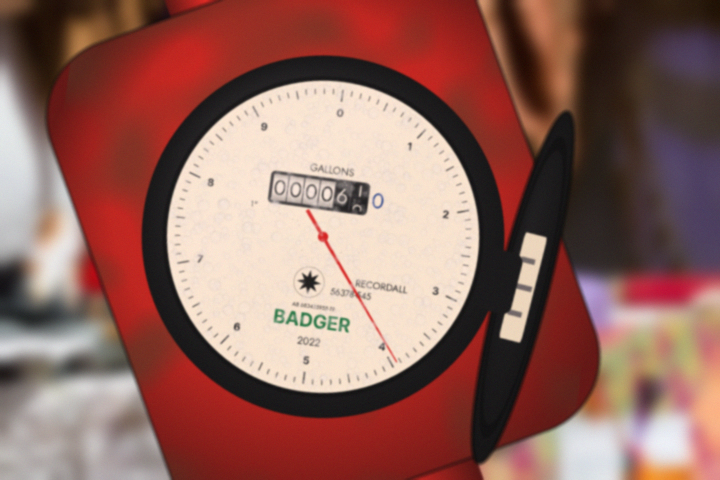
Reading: 613.9 gal
